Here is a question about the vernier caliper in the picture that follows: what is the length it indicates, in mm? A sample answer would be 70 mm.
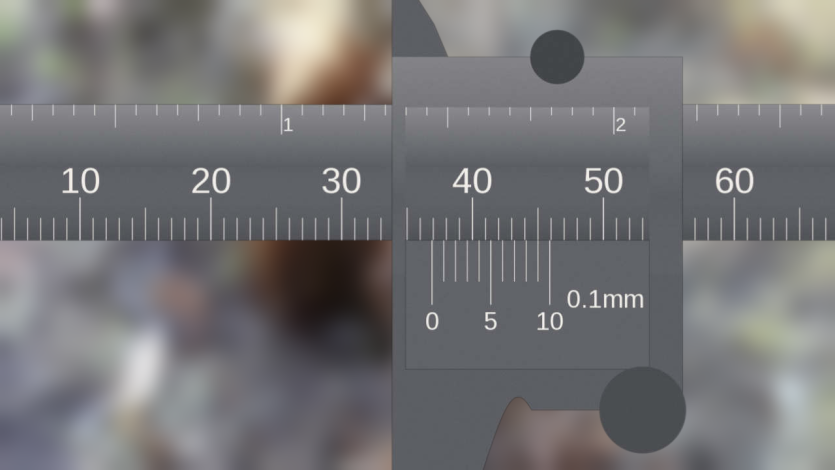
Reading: 36.9 mm
